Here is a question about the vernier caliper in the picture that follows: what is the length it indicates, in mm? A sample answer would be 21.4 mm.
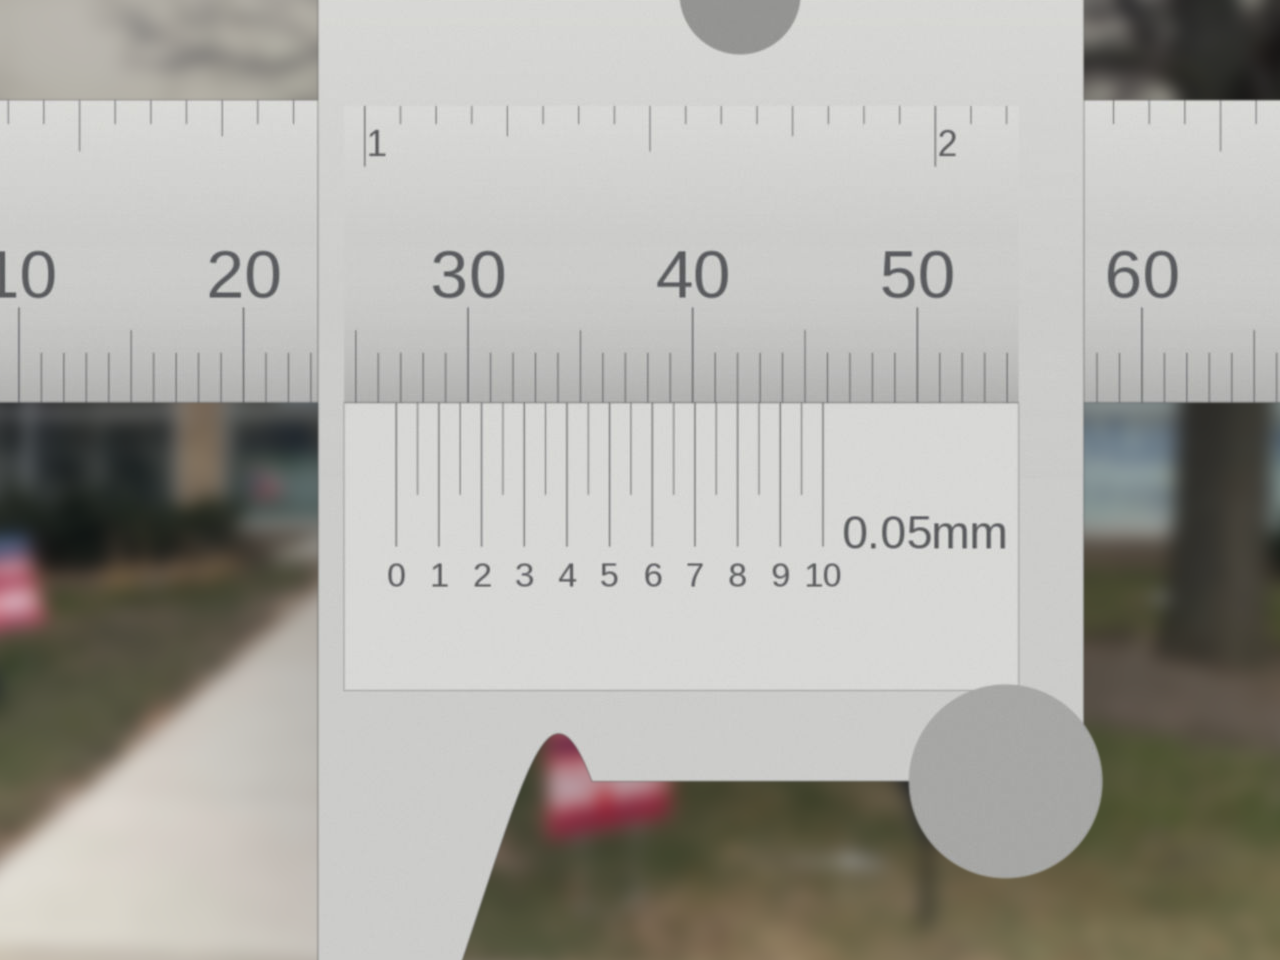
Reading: 26.8 mm
